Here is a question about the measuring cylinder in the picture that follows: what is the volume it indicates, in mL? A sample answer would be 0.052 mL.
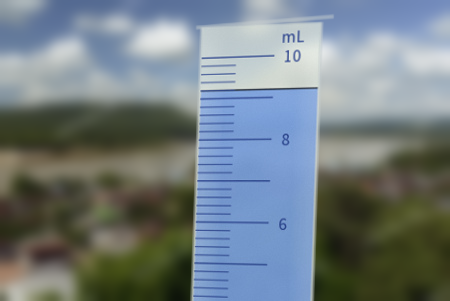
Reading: 9.2 mL
